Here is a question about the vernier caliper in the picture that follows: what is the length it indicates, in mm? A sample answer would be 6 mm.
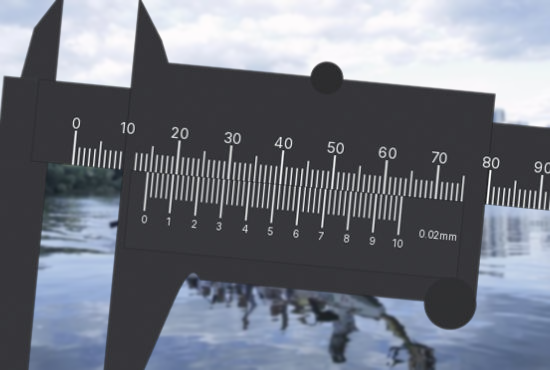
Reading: 14.5 mm
